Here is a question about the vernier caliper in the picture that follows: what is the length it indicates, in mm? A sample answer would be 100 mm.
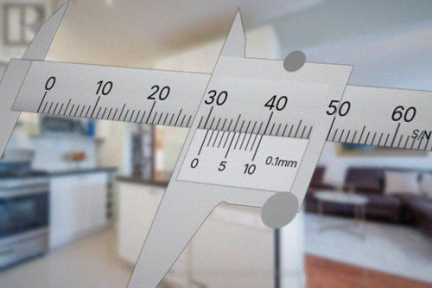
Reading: 30.8 mm
